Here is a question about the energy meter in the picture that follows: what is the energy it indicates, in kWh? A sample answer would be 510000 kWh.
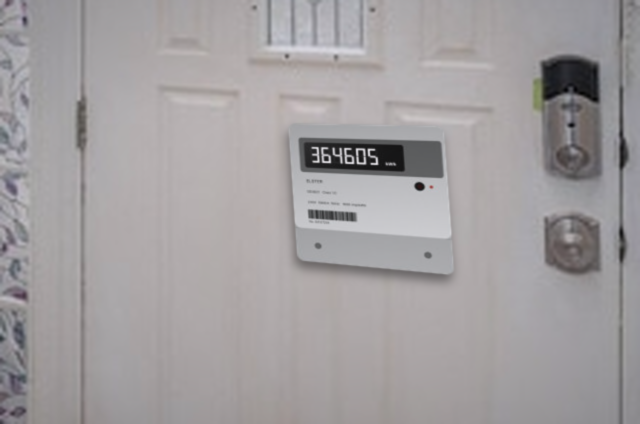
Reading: 364605 kWh
